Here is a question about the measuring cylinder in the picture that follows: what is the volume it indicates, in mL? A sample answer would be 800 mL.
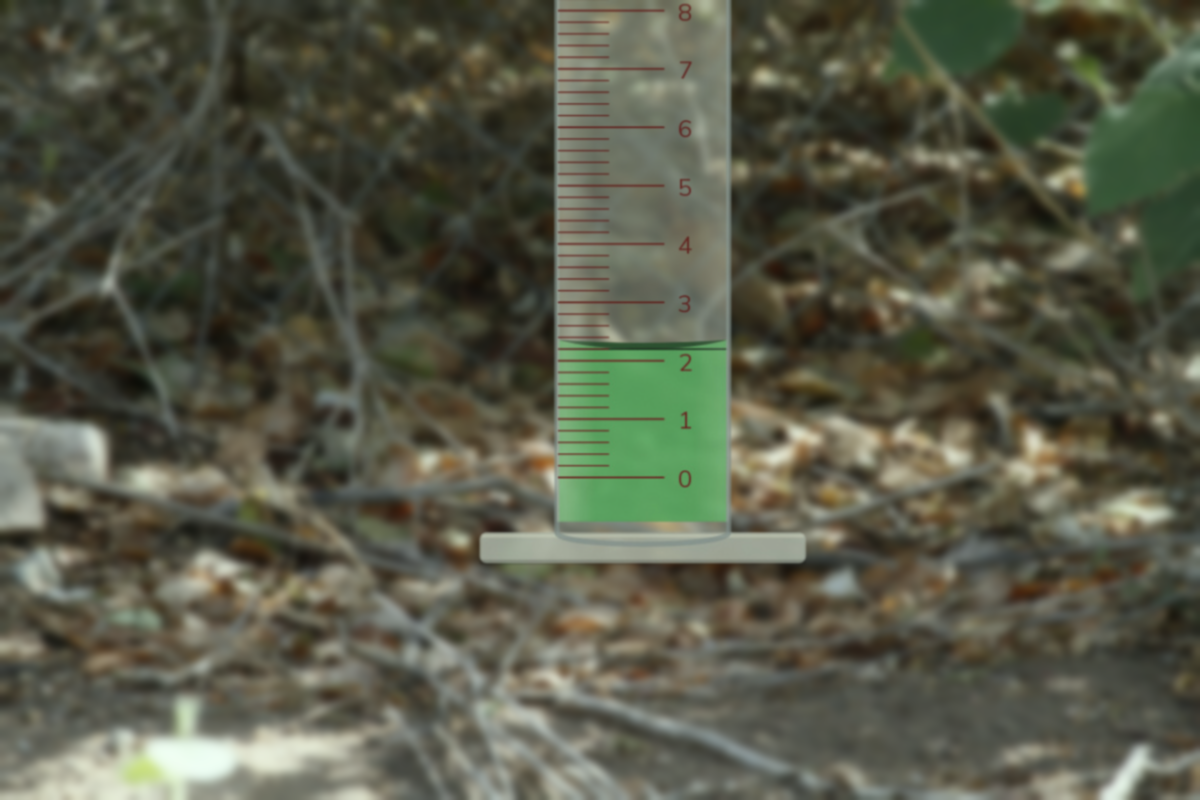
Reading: 2.2 mL
